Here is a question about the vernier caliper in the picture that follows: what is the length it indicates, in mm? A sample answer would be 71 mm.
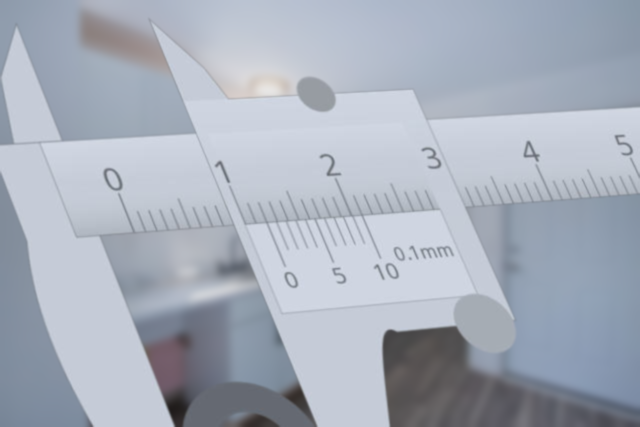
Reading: 12.0 mm
